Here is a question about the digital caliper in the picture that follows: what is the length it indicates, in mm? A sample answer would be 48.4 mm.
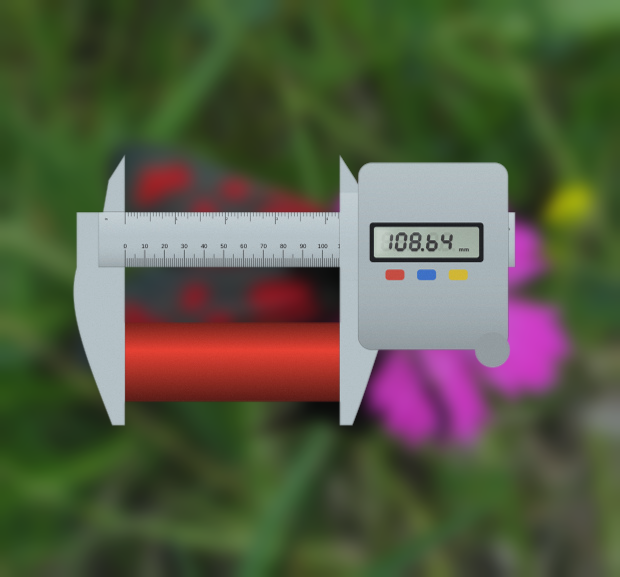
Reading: 108.64 mm
